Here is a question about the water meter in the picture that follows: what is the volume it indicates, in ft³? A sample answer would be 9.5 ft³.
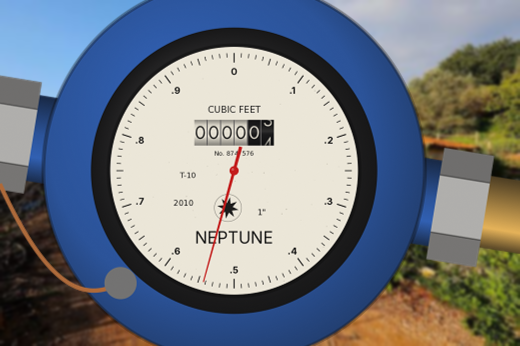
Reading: 3.54 ft³
